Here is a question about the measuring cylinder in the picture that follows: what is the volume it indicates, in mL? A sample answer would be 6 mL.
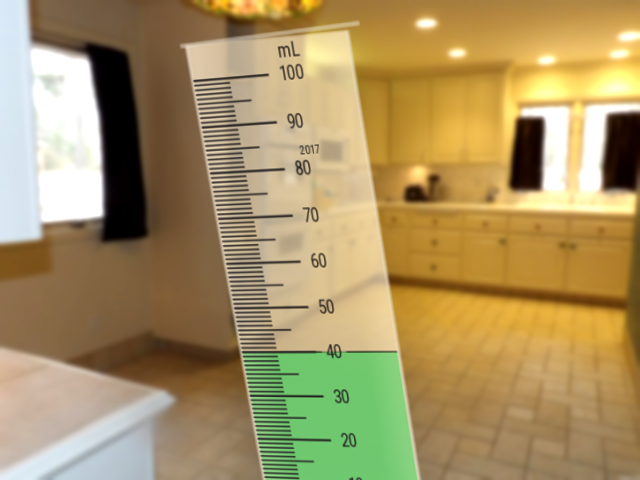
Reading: 40 mL
